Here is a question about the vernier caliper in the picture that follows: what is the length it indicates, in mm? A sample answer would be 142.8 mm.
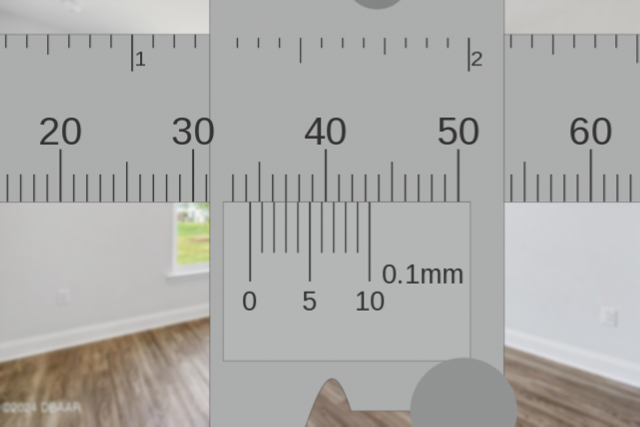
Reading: 34.3 mm
